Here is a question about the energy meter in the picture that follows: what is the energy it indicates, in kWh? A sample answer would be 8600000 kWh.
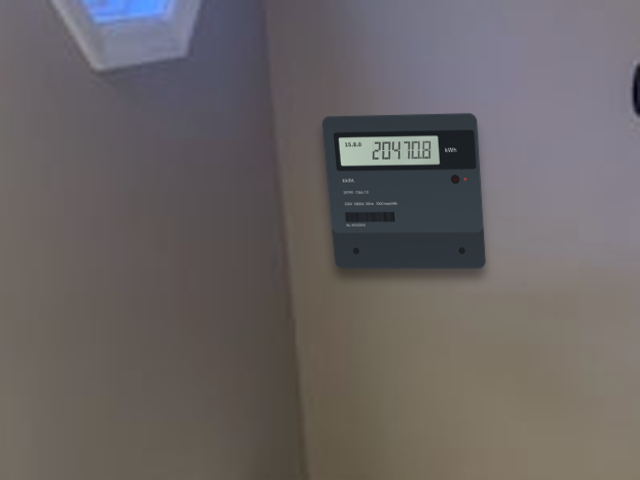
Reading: 20470.8 kWh
